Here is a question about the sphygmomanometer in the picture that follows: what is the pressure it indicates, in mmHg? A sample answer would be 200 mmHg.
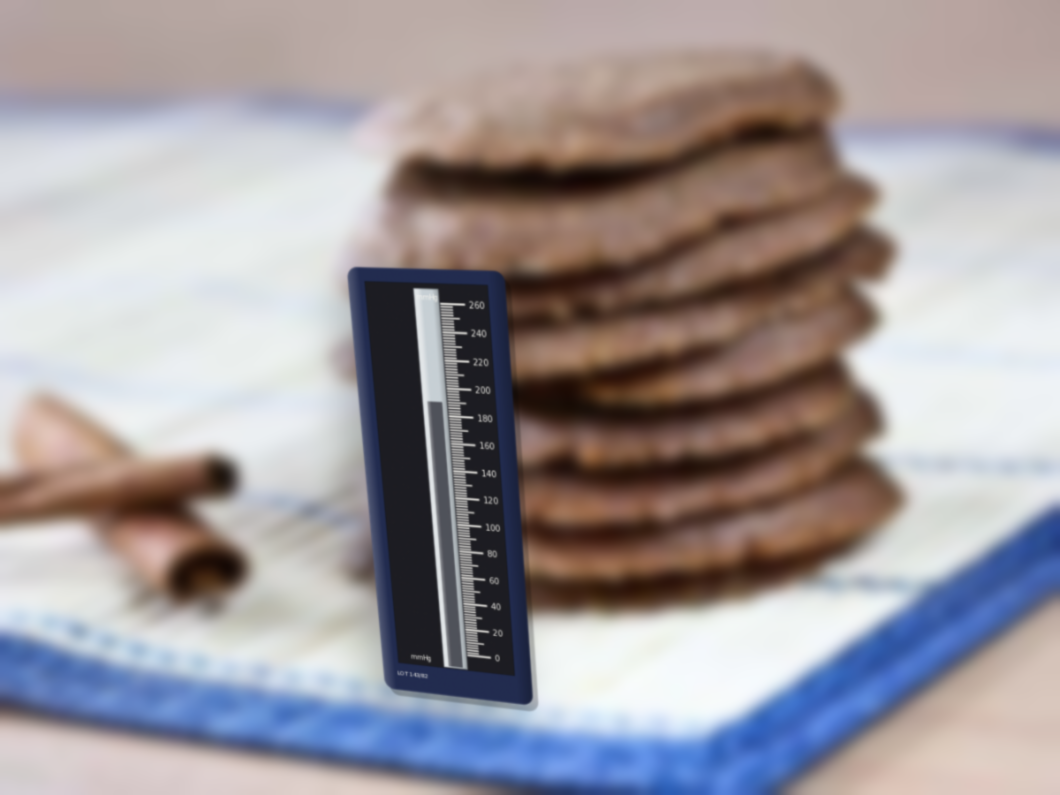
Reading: 190 mmHg
